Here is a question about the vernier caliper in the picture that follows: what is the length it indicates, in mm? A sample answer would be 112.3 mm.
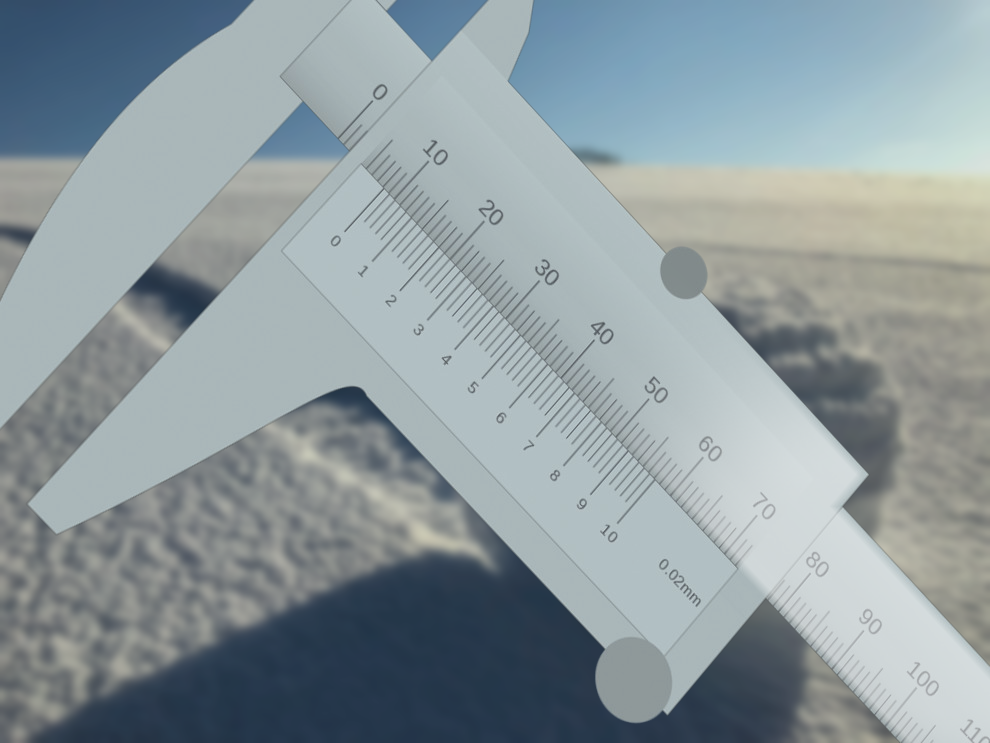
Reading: 8.2 mm
